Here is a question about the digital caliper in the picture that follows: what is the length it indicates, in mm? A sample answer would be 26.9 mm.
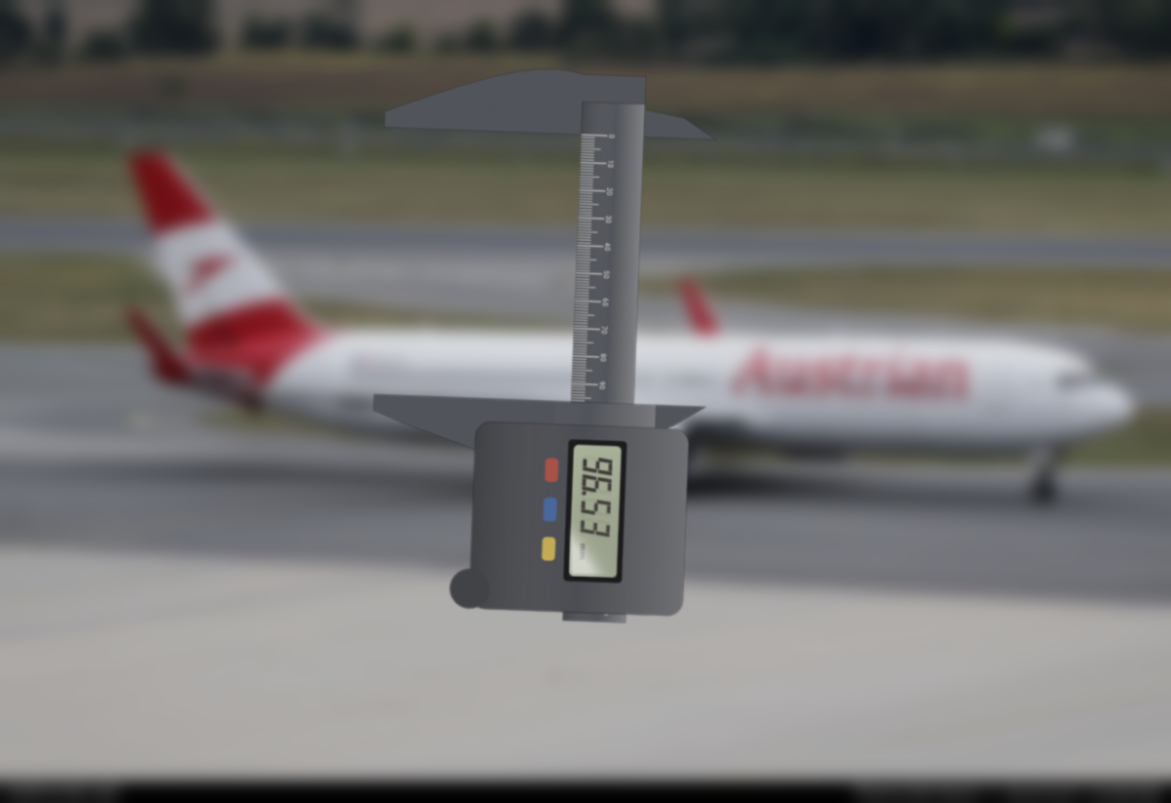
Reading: 96.53 mm
